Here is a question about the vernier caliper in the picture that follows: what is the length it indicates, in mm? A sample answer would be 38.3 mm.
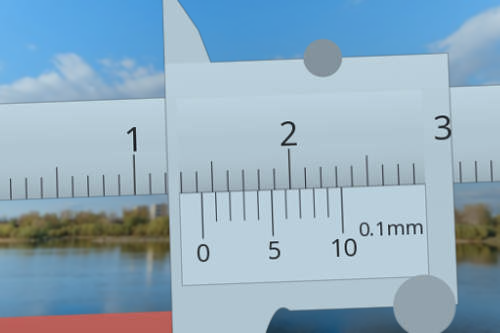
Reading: 14.3 mm
